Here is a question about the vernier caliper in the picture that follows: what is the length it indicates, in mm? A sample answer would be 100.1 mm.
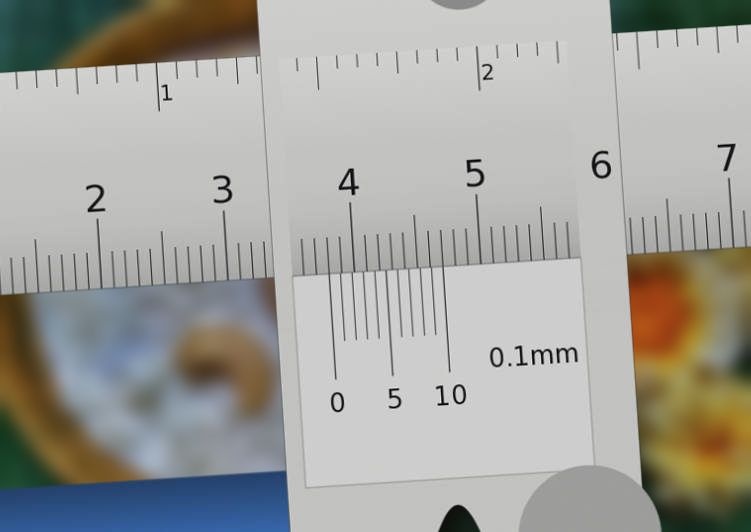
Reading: 38.0 mm
